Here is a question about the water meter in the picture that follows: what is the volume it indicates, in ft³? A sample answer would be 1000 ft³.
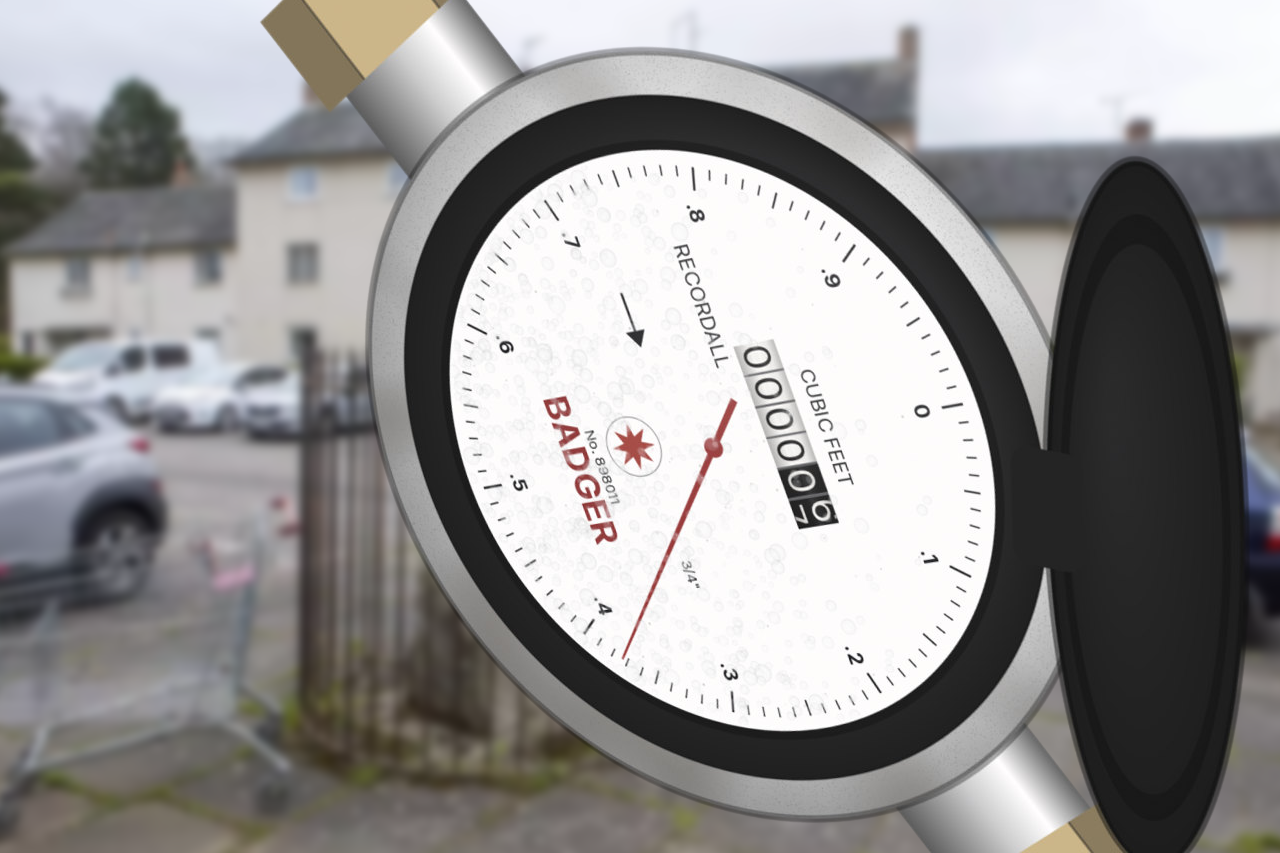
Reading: 6.37 ft³
